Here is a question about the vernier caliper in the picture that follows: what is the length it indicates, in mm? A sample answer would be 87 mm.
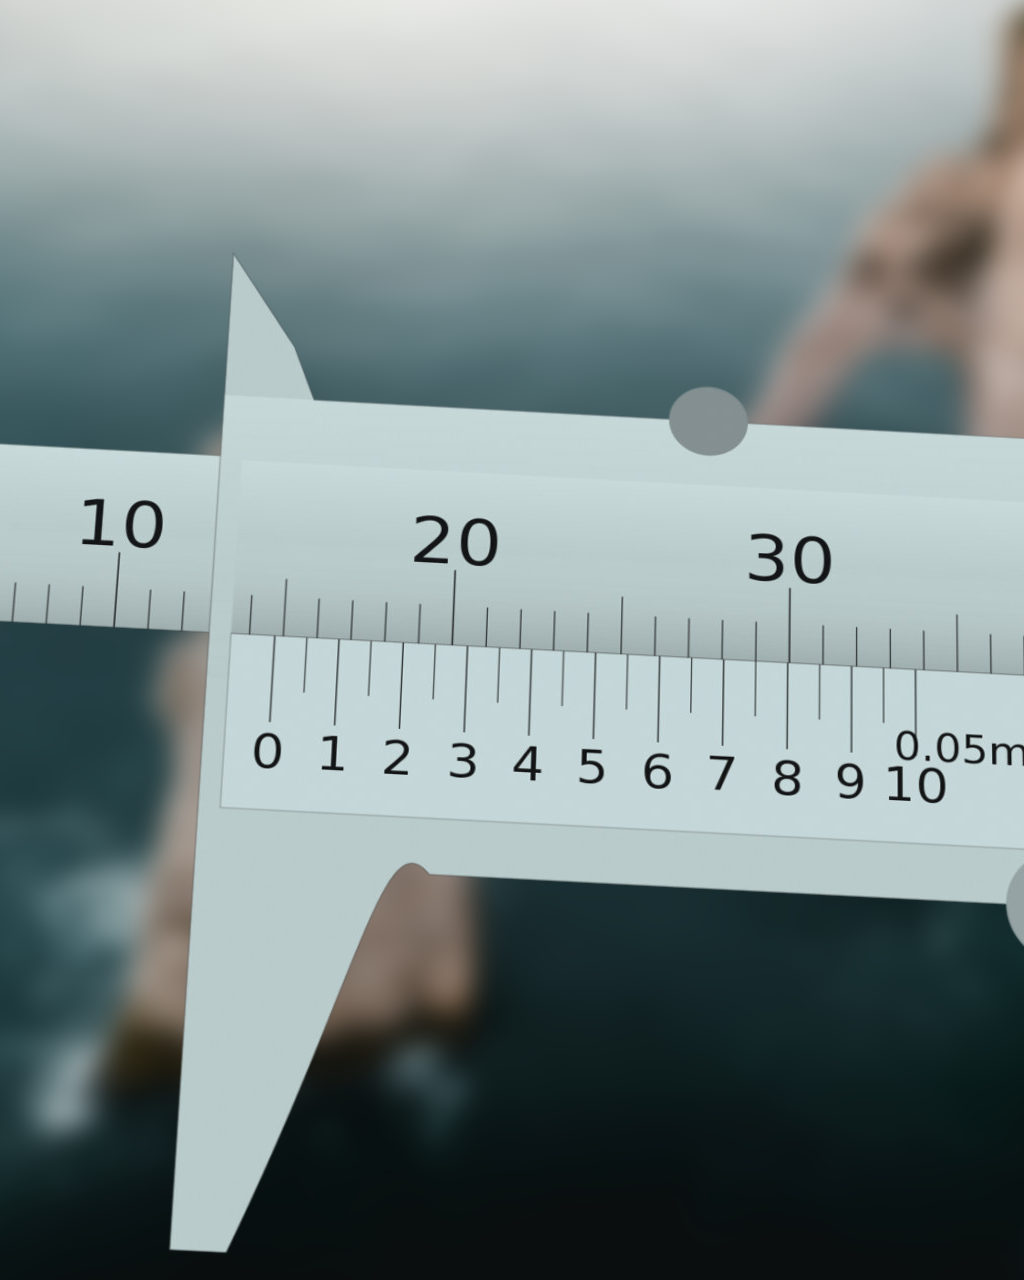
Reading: 14.75 mm
